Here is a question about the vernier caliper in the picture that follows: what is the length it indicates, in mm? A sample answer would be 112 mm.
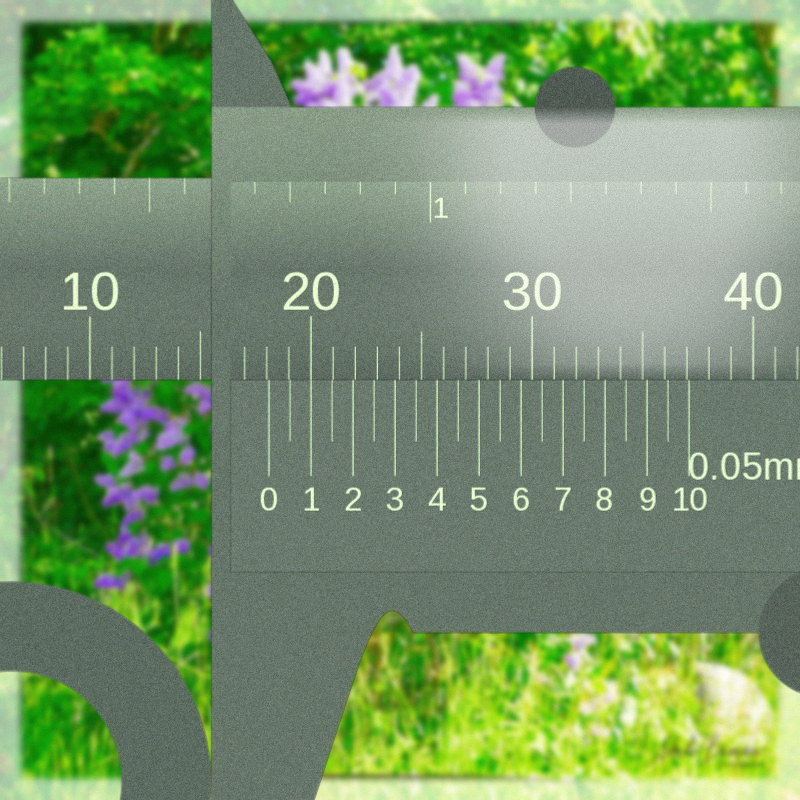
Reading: 18.1 mm
